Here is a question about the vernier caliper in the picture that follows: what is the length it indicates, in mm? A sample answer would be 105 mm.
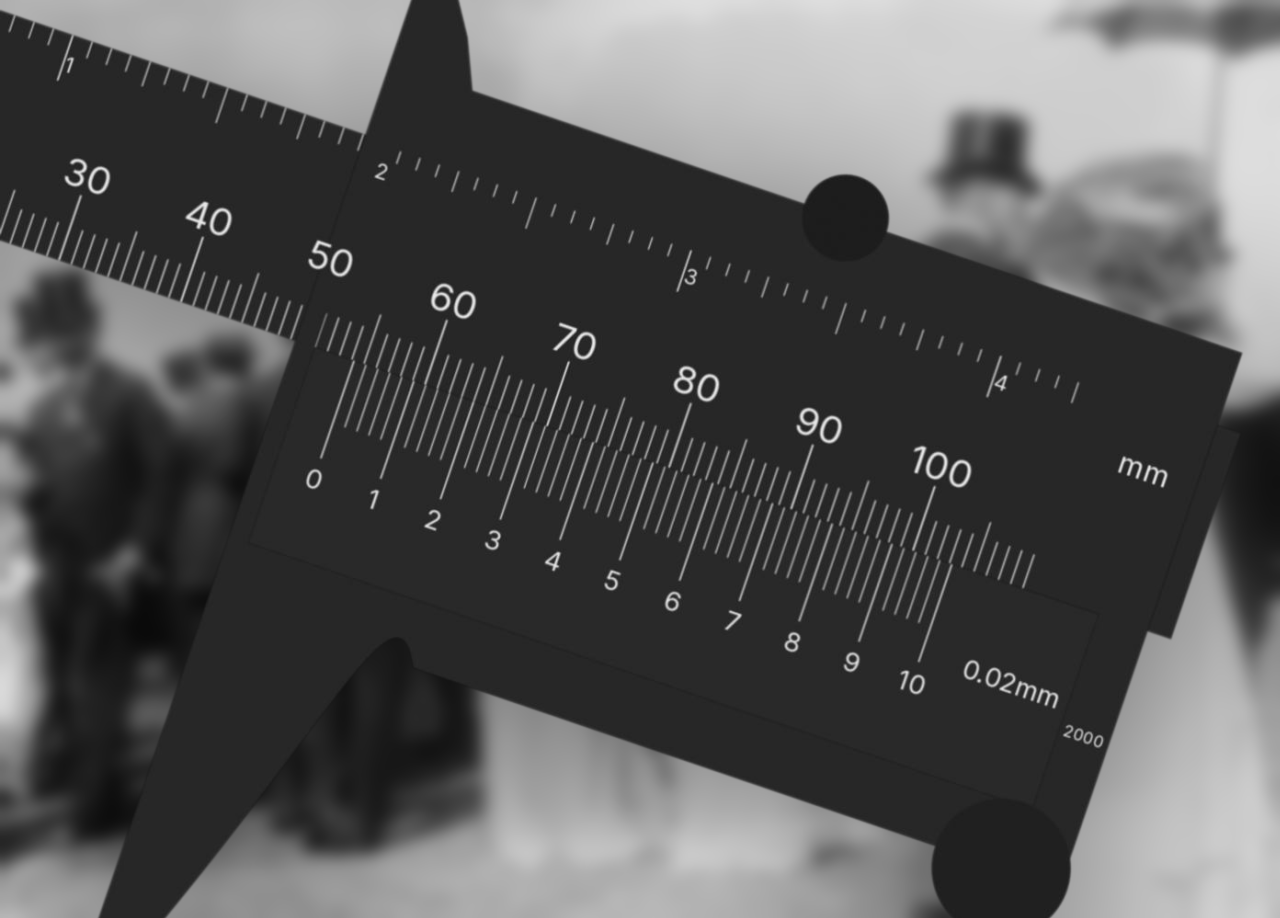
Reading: 54.2 mm
